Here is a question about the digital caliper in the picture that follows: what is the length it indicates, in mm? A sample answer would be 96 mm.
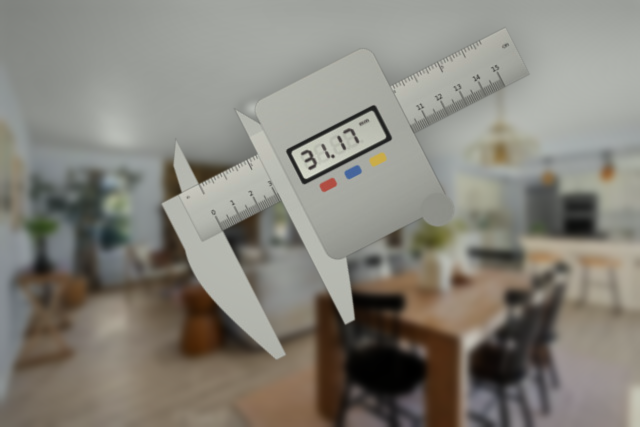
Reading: 31.17 mm
